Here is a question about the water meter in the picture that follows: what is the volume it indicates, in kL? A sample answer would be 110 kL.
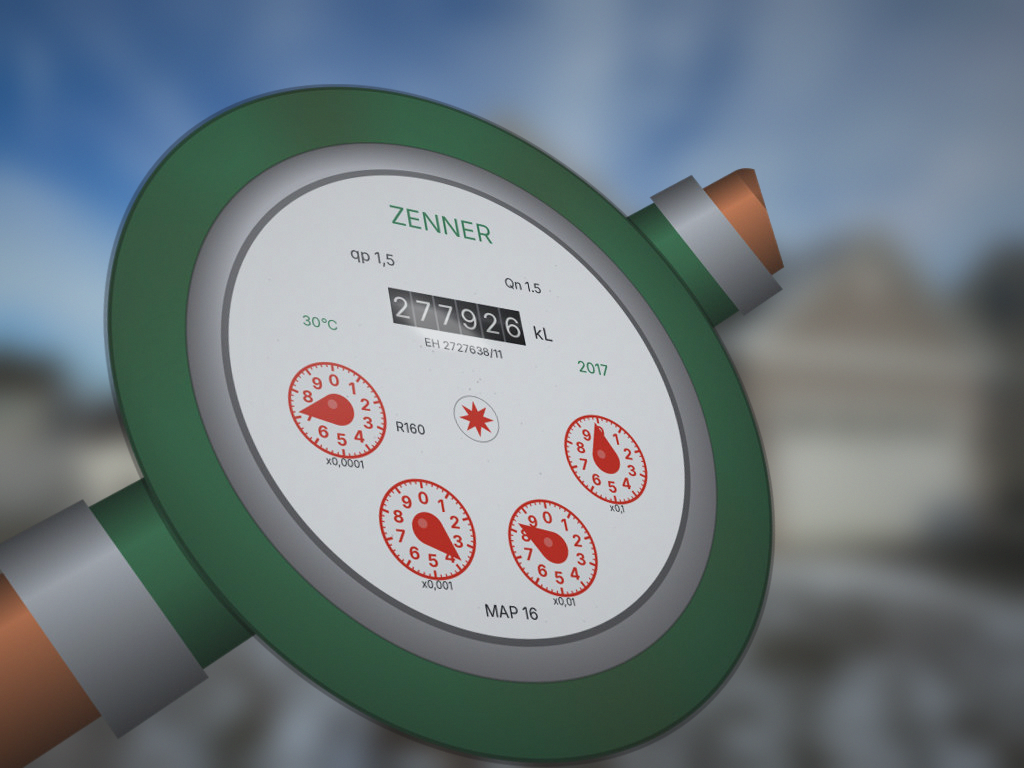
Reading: 277925.9837 kL
